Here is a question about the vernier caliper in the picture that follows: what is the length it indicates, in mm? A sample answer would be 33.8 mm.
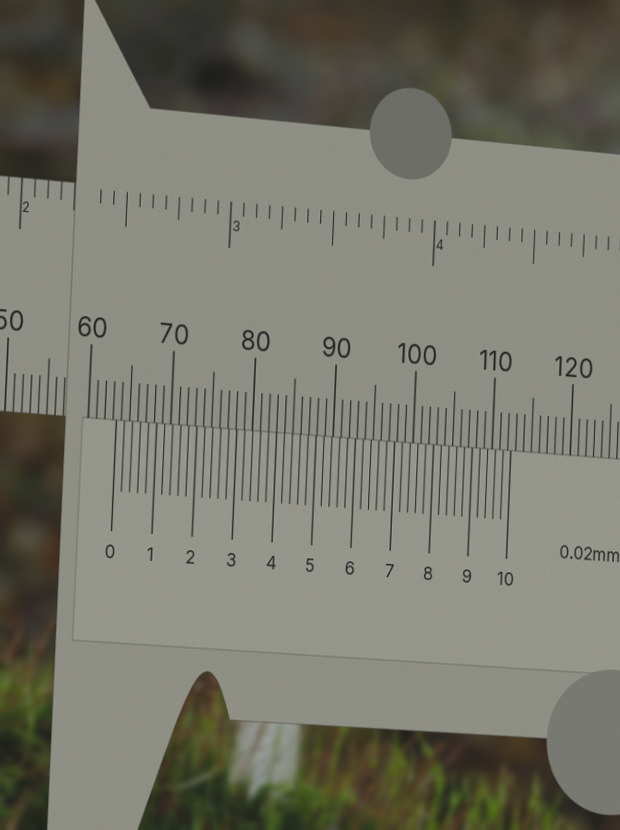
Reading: 63.4 mm
